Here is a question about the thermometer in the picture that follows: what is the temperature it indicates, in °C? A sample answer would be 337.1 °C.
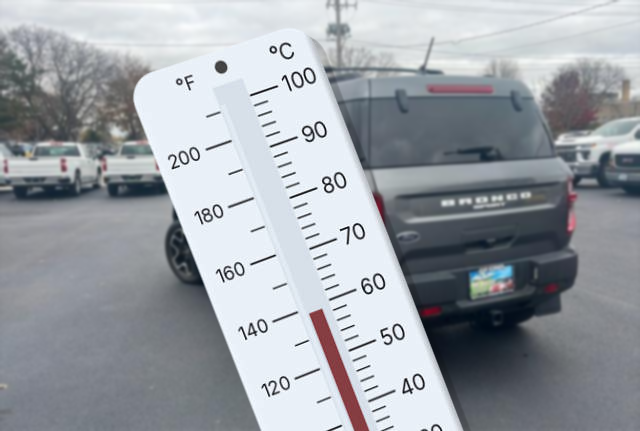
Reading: 59 °C
